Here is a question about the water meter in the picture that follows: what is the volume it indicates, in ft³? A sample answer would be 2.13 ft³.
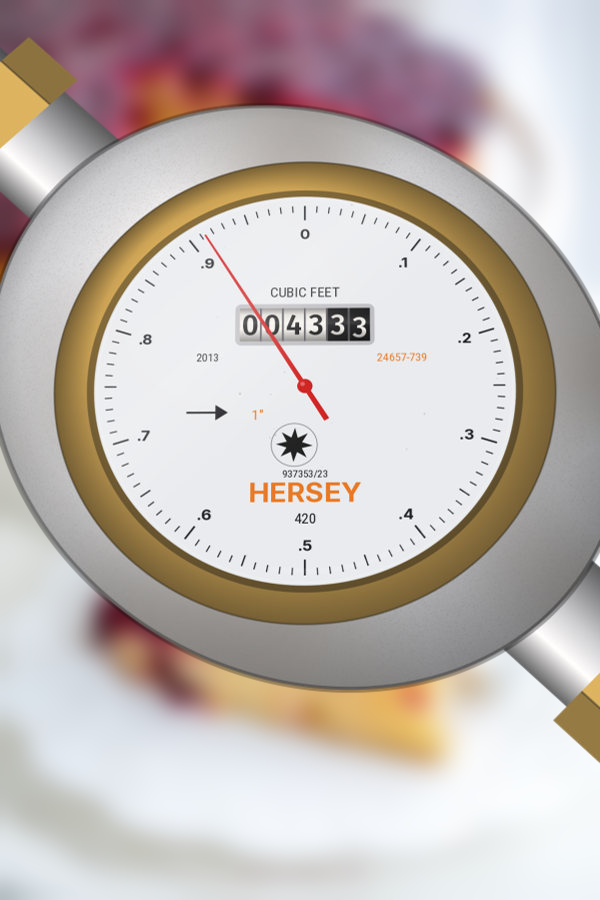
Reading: 4332.91 ft³
